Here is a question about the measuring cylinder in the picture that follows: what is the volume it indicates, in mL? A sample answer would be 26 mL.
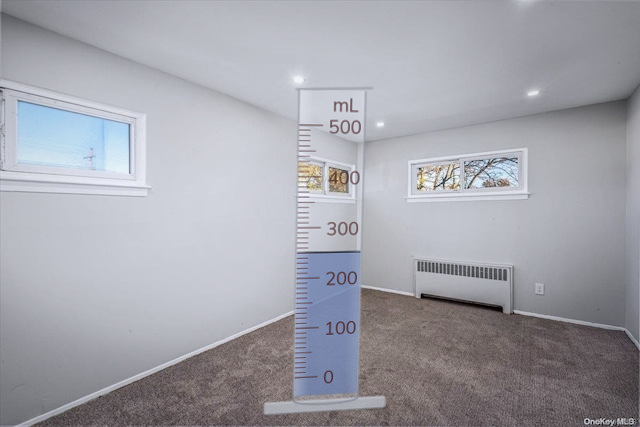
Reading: 250 mL
